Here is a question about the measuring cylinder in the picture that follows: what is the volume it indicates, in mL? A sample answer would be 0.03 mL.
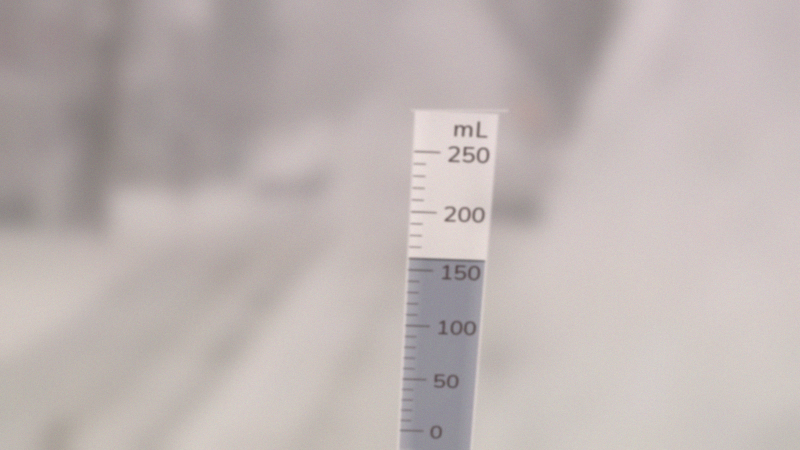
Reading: 160 mL
